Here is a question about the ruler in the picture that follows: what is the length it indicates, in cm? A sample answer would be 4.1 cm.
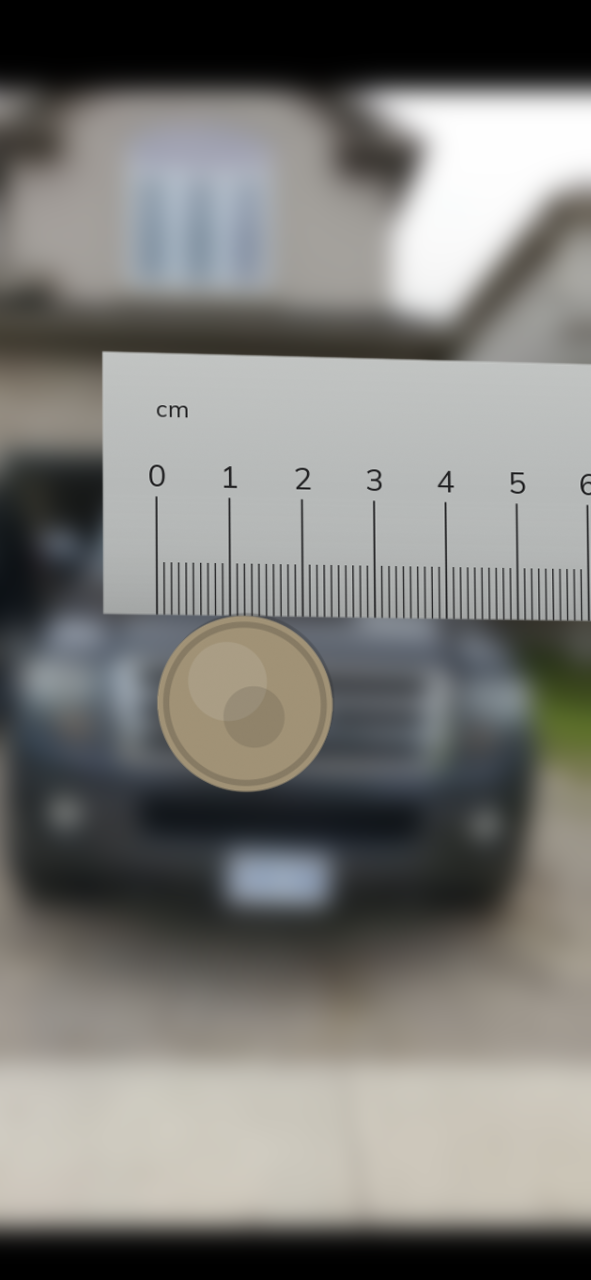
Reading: 2.4 cm
